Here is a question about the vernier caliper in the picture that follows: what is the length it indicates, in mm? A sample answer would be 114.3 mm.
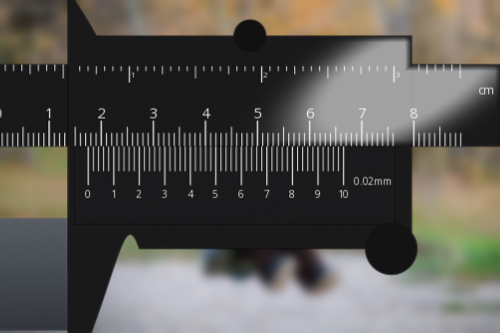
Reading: 17.5 mm
